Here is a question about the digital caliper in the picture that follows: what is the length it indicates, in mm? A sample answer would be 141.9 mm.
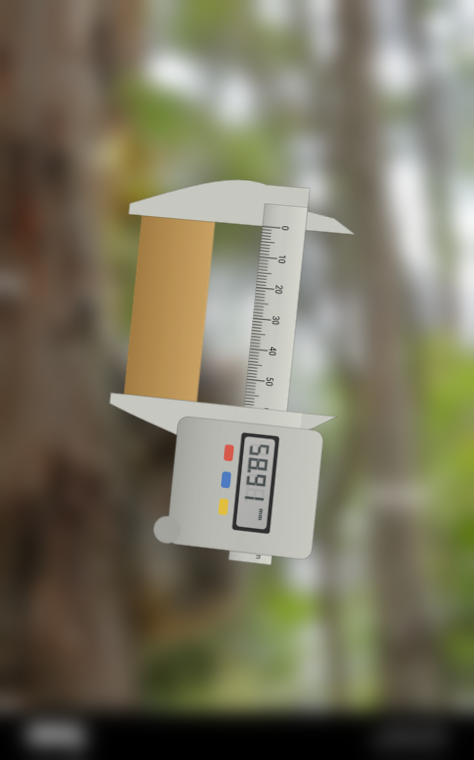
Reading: 58.91 mm
